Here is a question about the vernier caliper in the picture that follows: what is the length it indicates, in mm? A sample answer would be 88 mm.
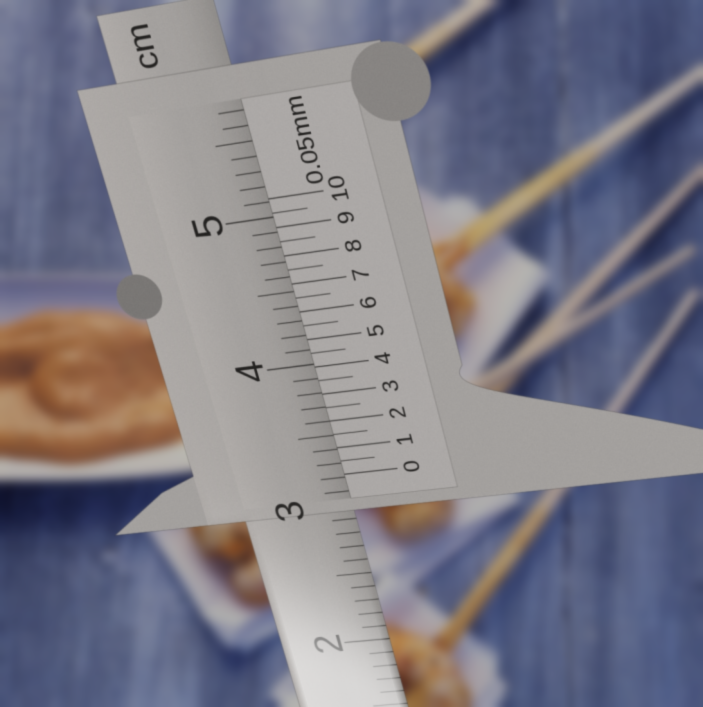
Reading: 32.2 mm
